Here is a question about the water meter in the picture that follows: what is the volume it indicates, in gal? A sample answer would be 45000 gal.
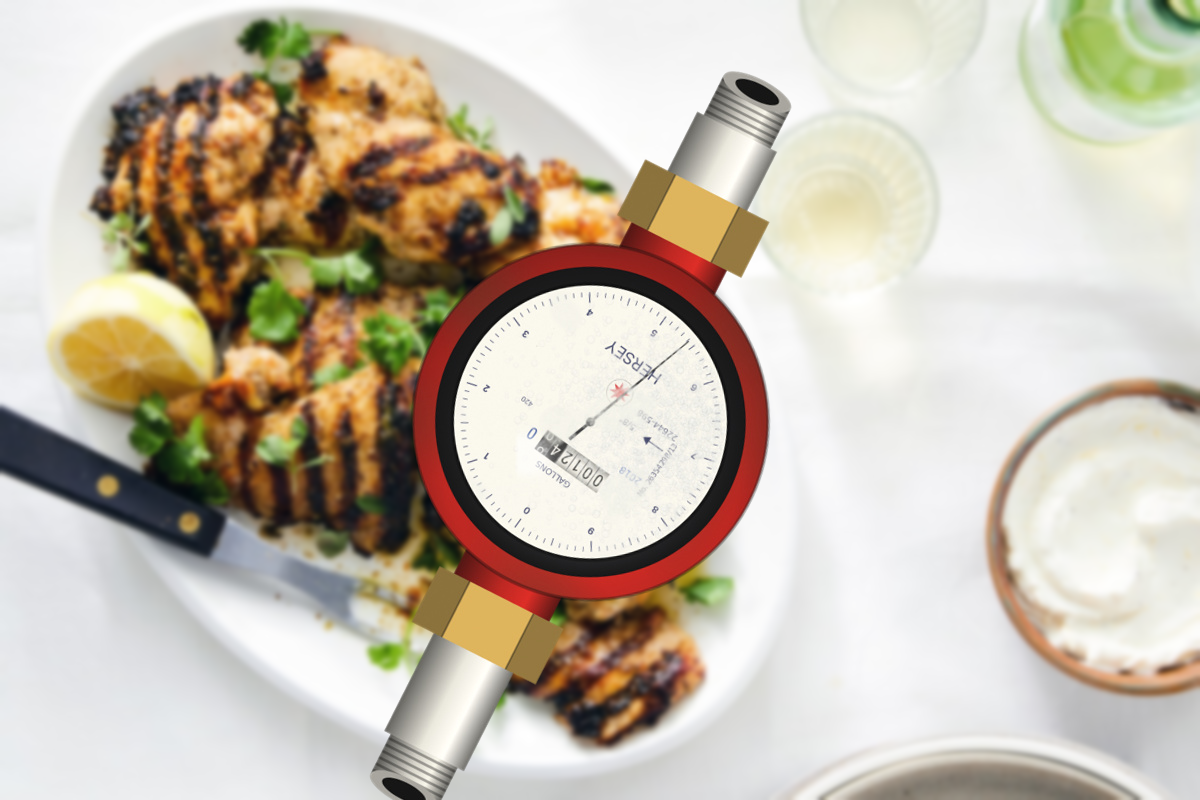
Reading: 12485.4 gal
